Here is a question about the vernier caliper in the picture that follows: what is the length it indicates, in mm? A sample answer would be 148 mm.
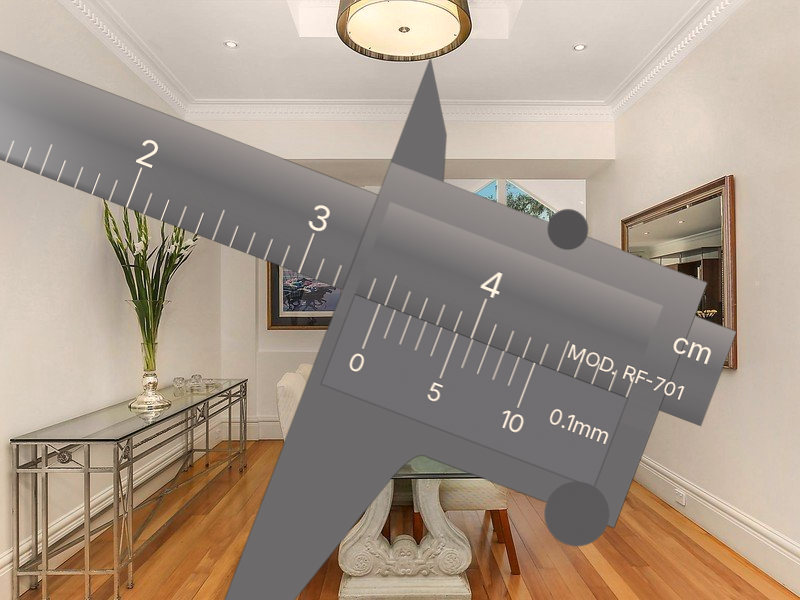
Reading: 34.7 mm
